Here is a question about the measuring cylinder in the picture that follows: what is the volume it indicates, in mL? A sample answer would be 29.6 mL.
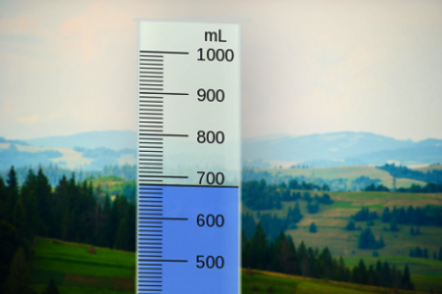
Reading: 680 mL
